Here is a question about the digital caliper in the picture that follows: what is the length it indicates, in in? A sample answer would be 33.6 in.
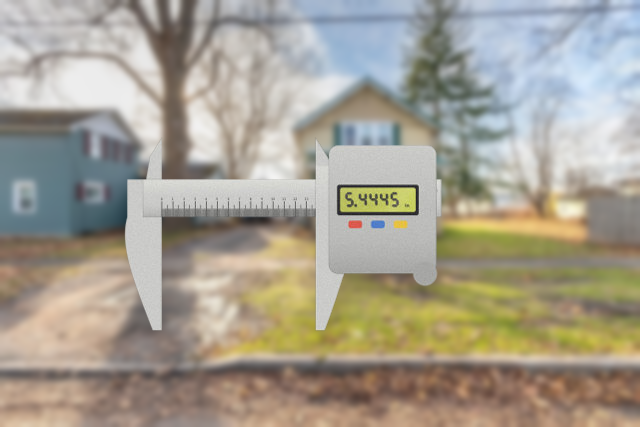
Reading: 5.4445 in
